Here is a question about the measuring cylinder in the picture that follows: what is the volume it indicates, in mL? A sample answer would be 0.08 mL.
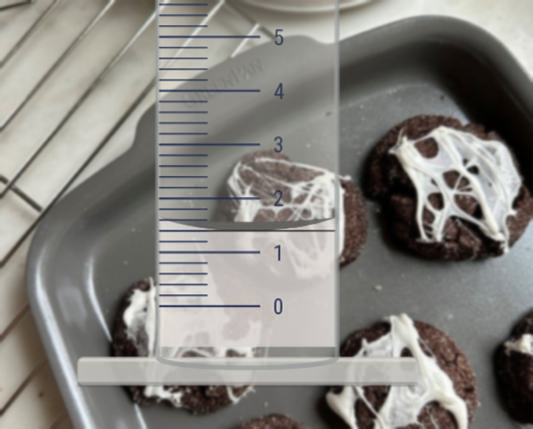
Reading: 1.4 mL
